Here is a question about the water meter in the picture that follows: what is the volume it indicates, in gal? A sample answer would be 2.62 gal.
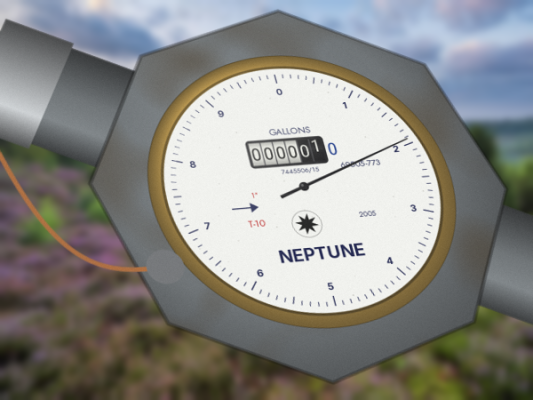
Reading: 11.9 gal
